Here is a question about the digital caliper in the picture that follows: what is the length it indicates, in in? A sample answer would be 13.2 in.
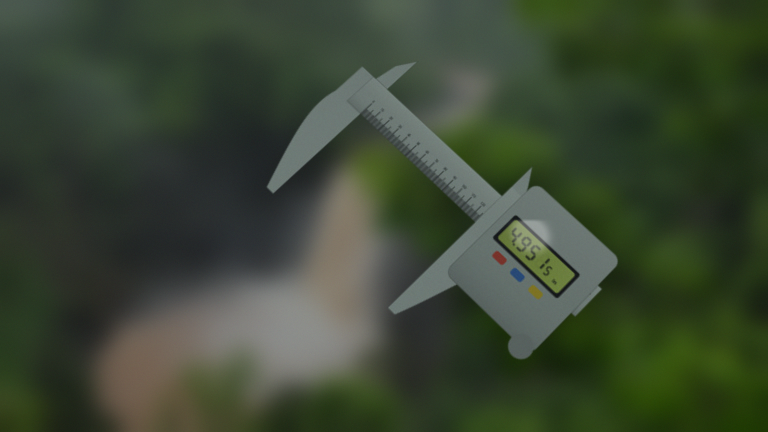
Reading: 4.9515 in
